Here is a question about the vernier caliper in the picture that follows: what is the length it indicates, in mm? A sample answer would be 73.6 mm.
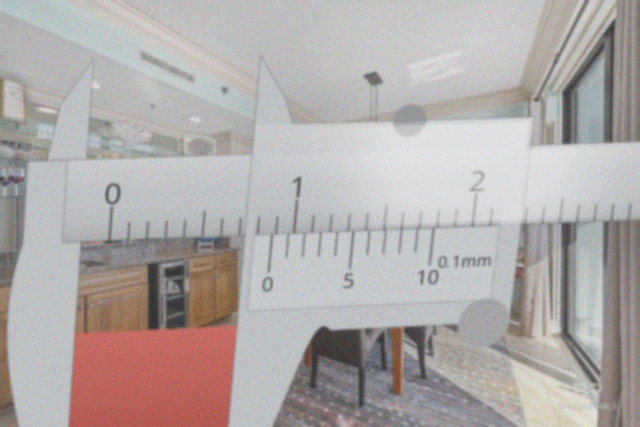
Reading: 8.8 mm
